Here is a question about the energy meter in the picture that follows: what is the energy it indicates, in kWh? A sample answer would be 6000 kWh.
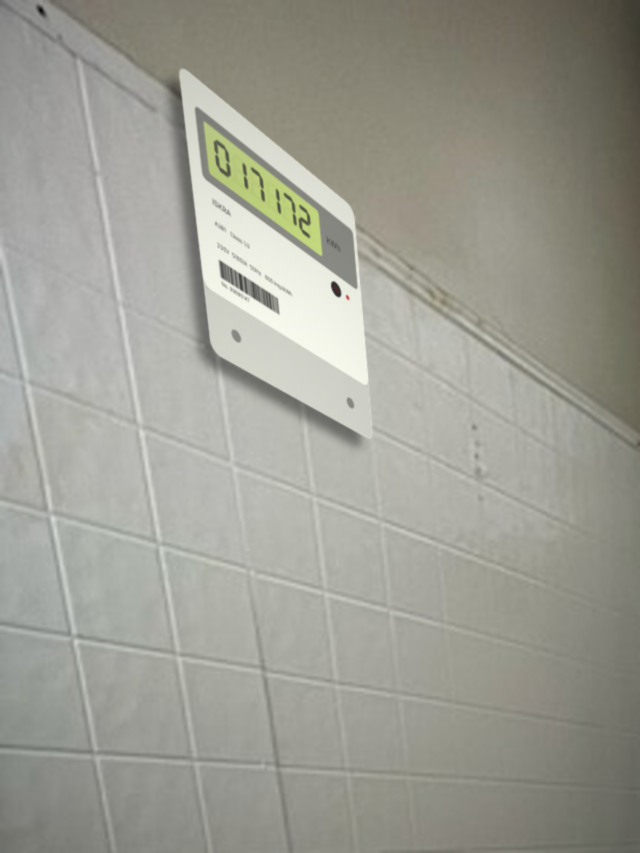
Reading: 17172 kWh
